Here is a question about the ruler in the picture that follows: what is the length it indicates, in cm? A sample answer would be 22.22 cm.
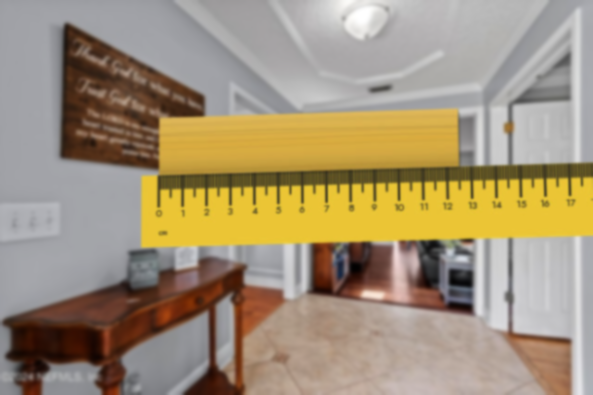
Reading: 12.5 cm
